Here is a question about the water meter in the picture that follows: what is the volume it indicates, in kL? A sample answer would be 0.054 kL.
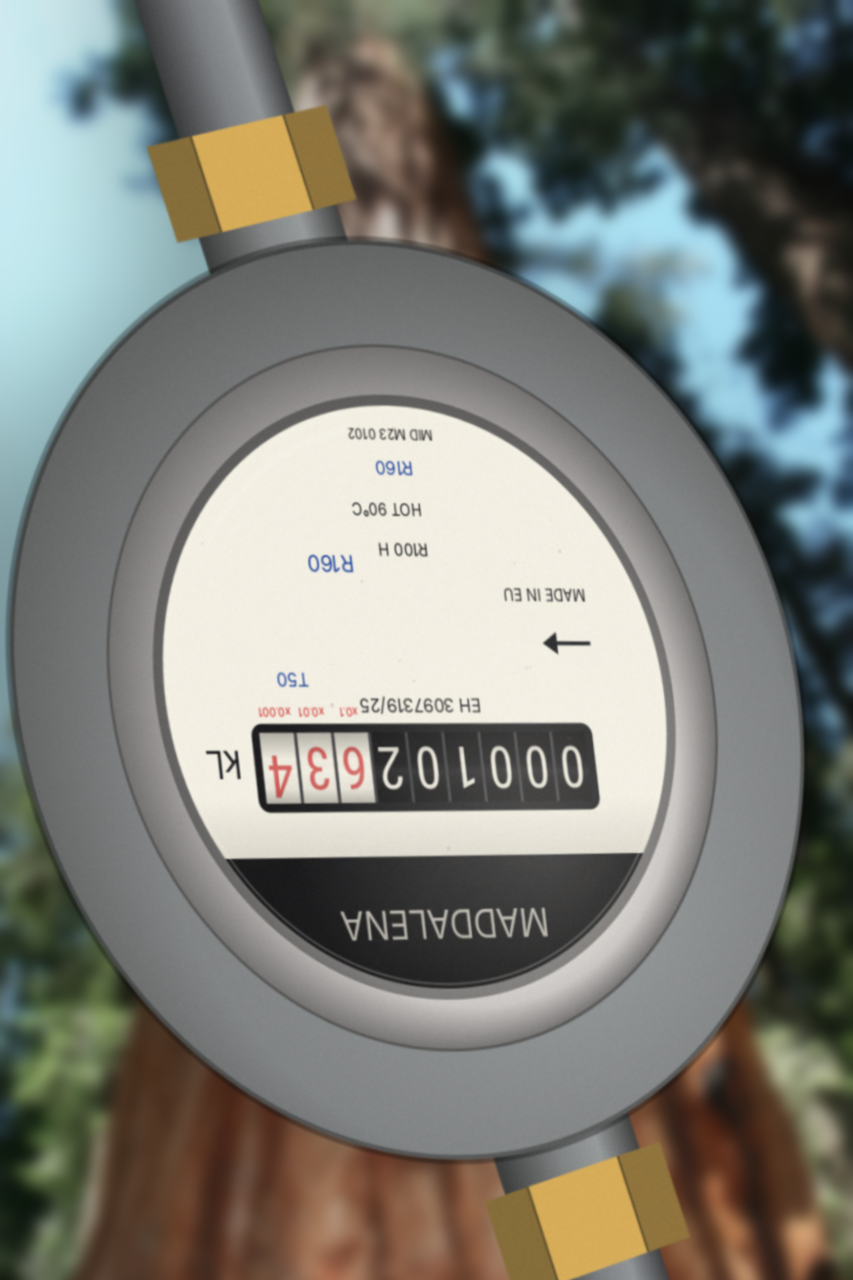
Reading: 102.634 kL
